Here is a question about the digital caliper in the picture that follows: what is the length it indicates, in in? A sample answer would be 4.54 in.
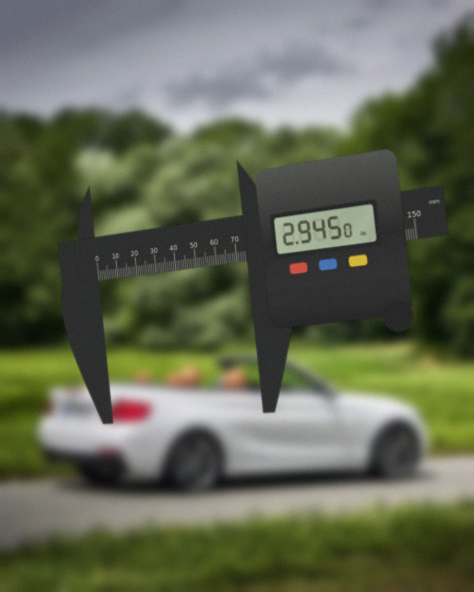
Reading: 2.9450 in
